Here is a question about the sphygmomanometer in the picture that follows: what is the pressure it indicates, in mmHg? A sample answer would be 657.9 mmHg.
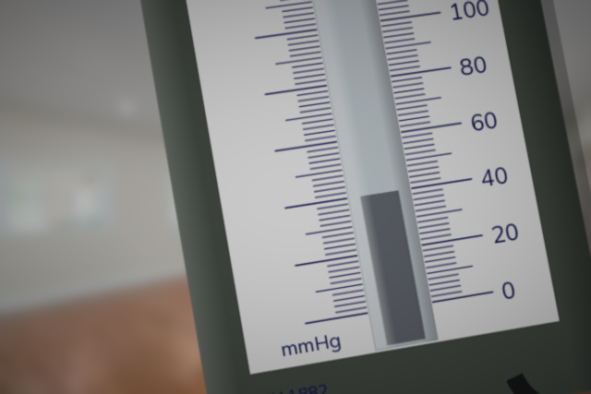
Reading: 40 mmHg
